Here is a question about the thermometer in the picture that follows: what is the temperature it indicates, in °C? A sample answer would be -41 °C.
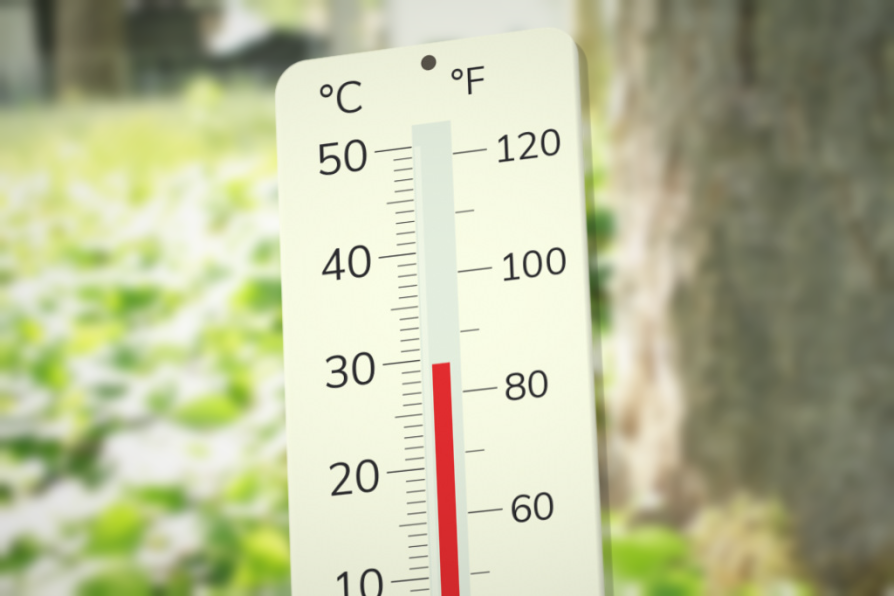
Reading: 29.5 °C
